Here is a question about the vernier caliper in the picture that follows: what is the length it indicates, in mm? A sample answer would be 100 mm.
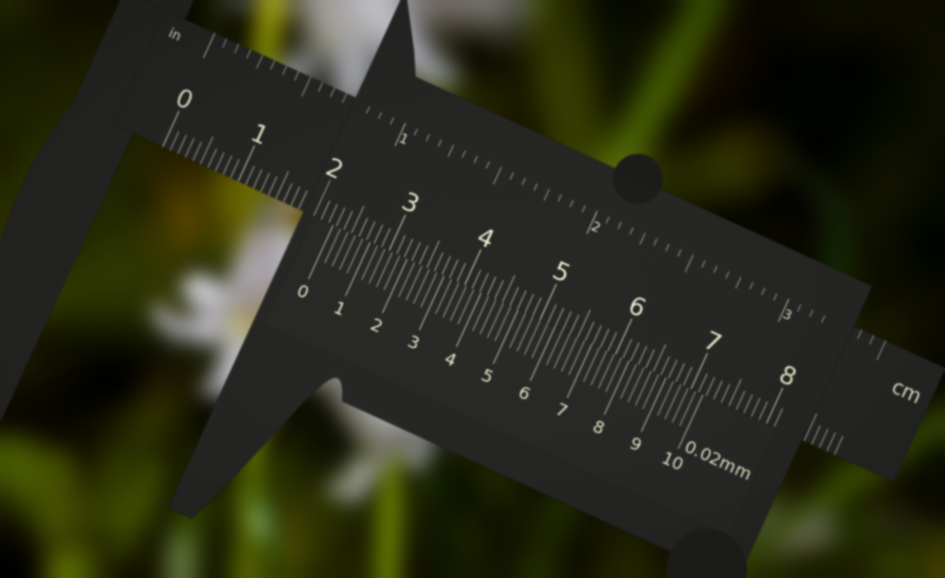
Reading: 22.6 mm
